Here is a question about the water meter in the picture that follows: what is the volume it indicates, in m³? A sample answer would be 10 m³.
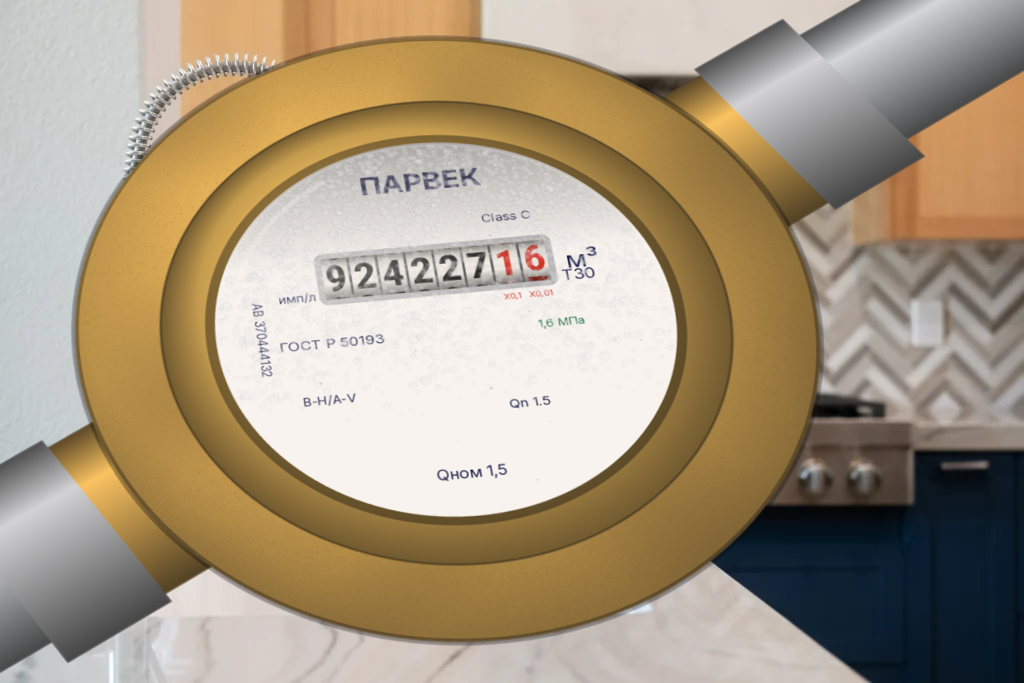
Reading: 924227.16 m³
